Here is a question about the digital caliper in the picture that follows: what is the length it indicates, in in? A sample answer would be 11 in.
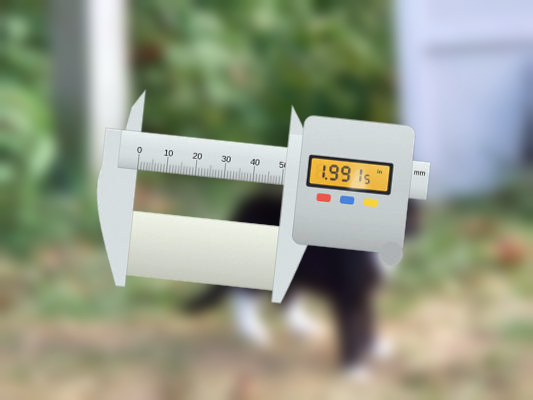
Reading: 1.9915 in
